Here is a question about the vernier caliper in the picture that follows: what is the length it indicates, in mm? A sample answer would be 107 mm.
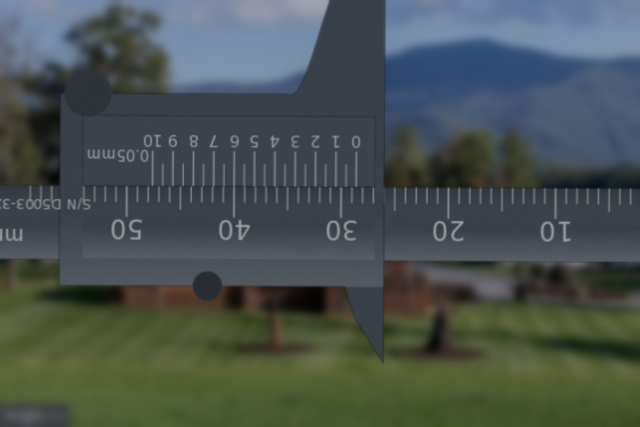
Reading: 28.6 mm
